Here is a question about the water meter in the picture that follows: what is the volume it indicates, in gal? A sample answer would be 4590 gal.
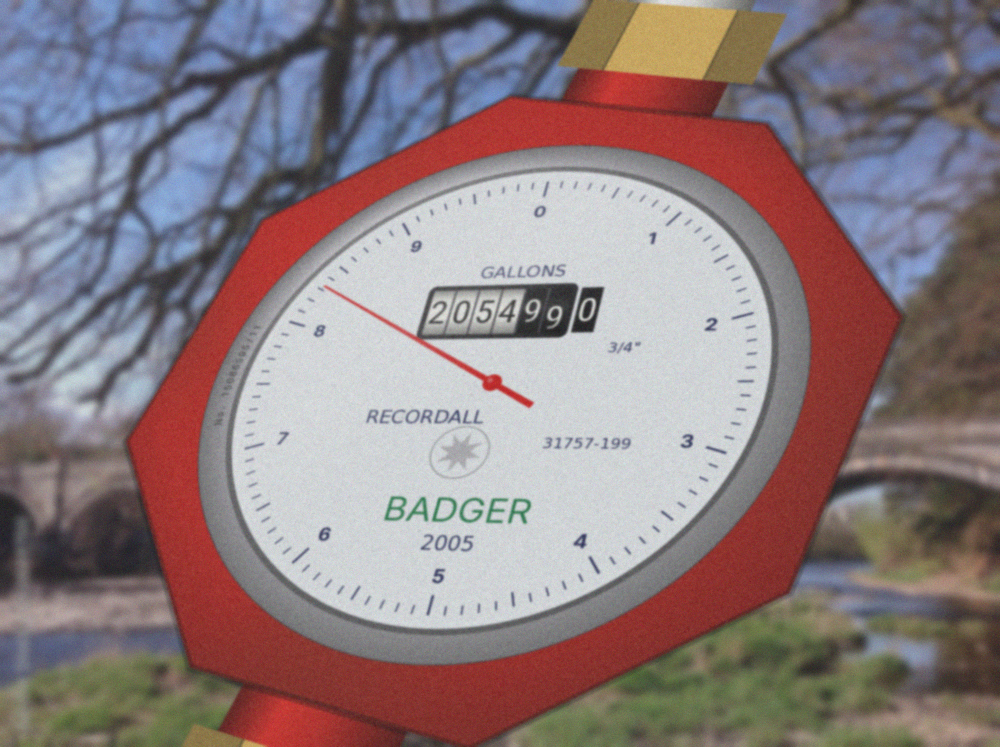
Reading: 2054988.3 gal
